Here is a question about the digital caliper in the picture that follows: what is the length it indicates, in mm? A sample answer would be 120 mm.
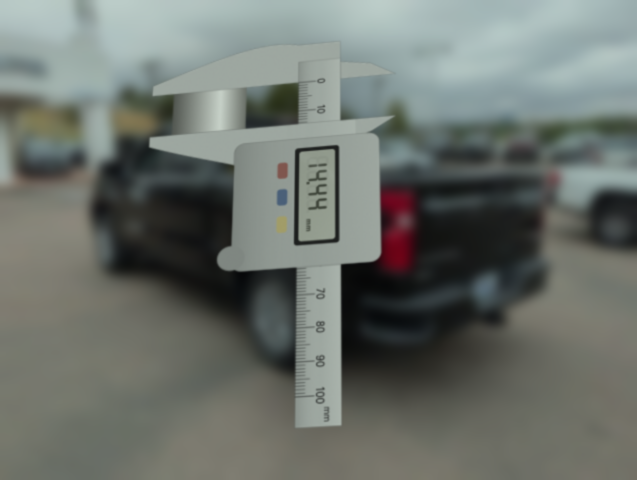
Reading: 14.44 mm
